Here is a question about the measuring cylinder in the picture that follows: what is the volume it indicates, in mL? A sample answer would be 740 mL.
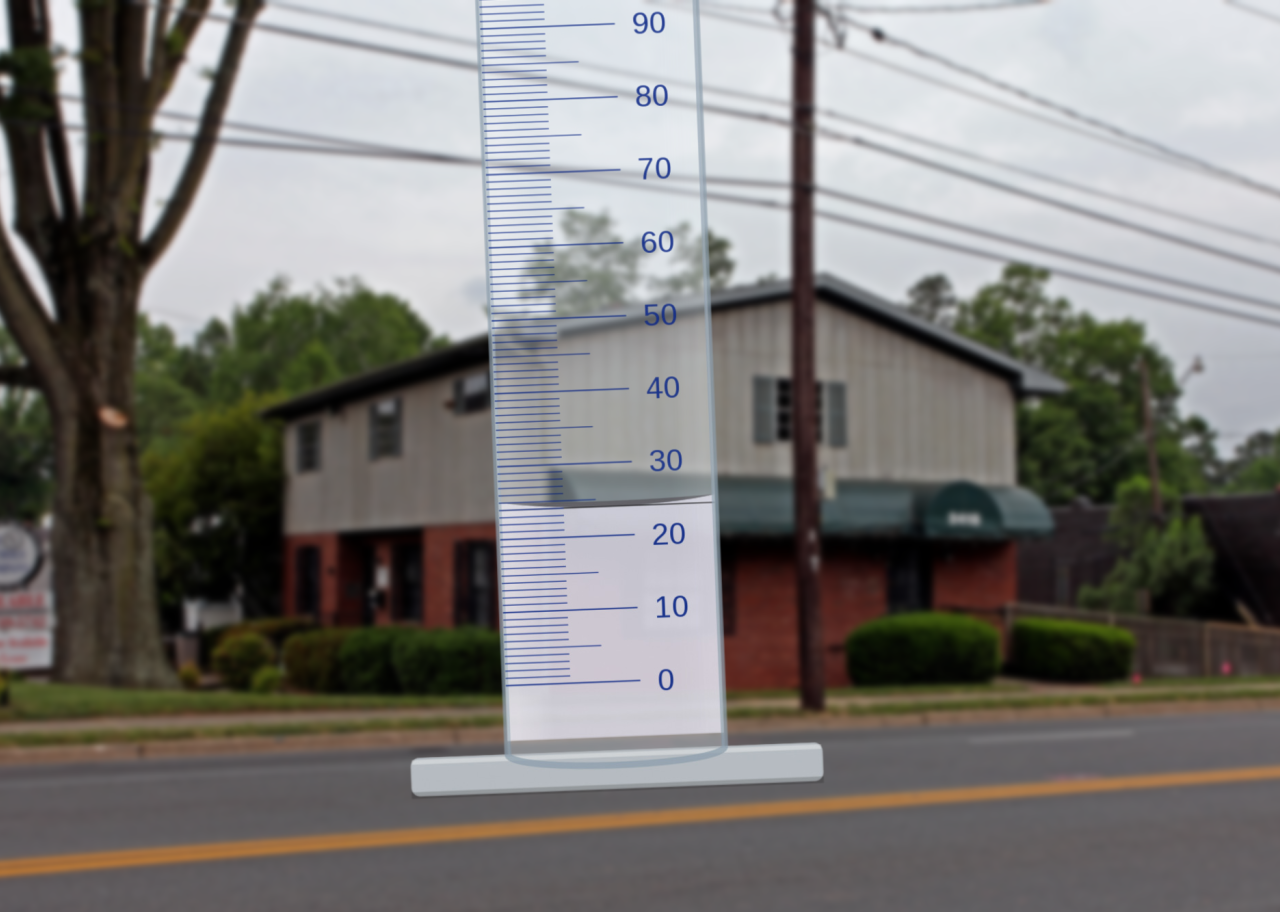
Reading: 24 mL
